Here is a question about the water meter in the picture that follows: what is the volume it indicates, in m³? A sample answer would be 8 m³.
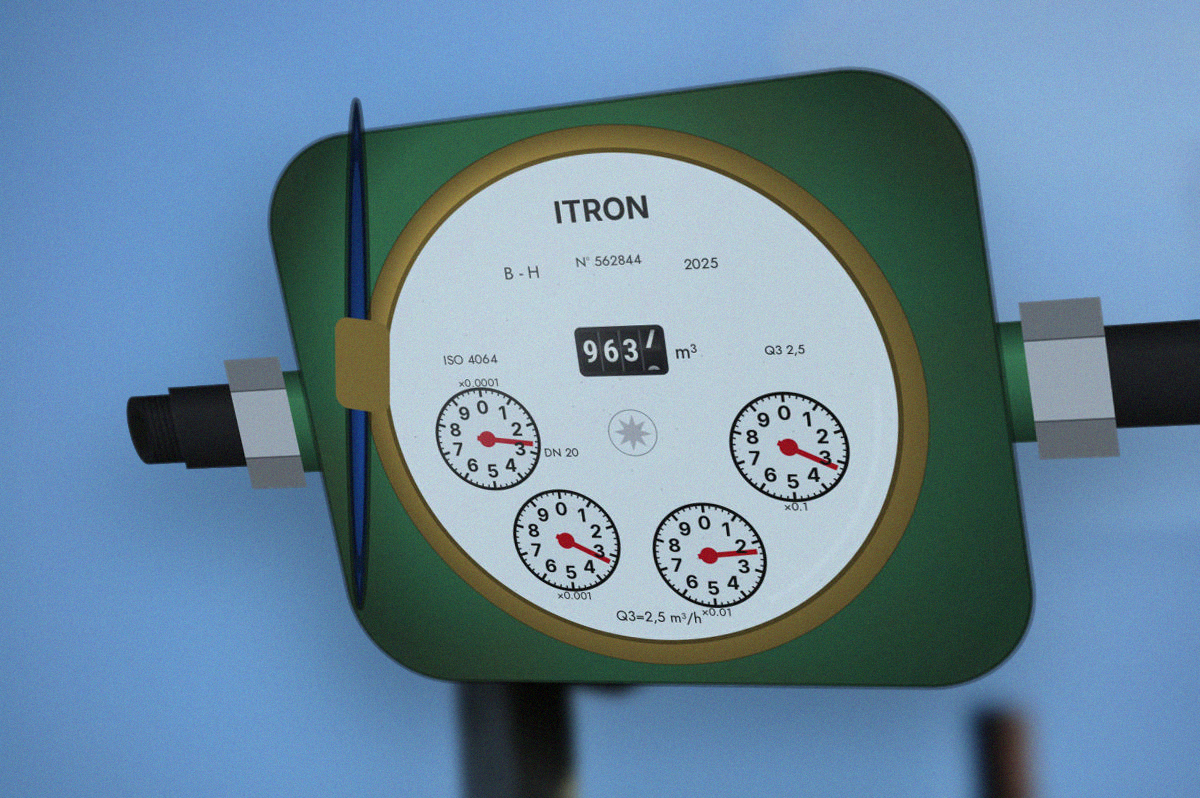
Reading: 9637.3232 m³
